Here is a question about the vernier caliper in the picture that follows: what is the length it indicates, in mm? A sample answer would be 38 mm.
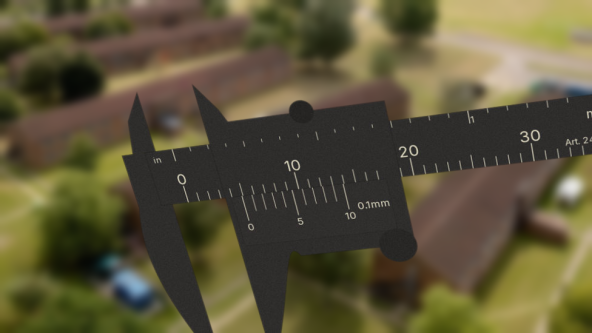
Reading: 4.9 mm
